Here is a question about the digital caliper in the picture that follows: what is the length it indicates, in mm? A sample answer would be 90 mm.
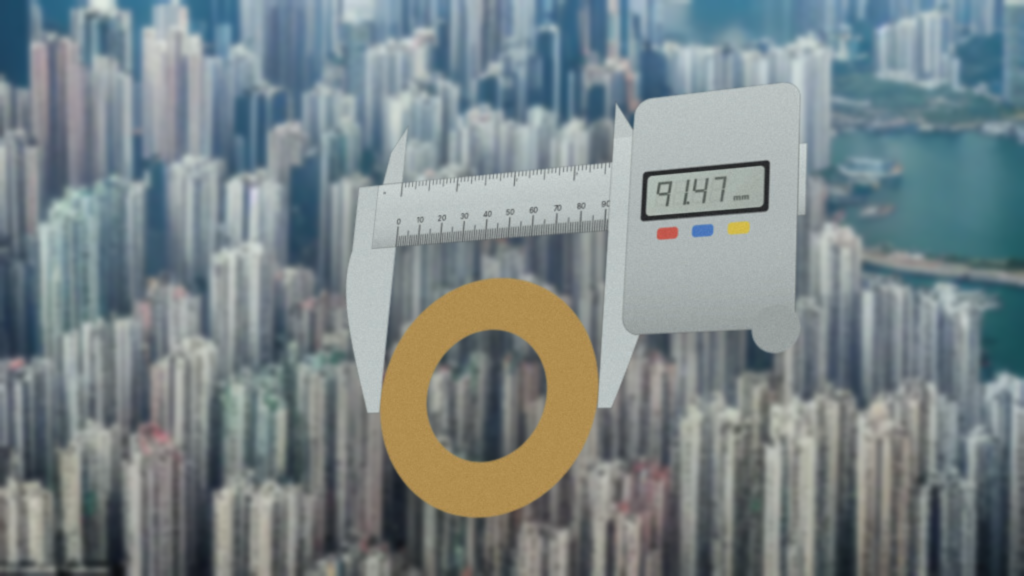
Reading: 91.47 mm
